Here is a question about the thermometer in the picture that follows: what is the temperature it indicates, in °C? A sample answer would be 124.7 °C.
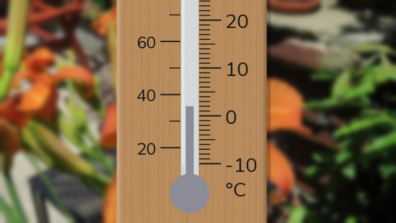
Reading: 2 °C
